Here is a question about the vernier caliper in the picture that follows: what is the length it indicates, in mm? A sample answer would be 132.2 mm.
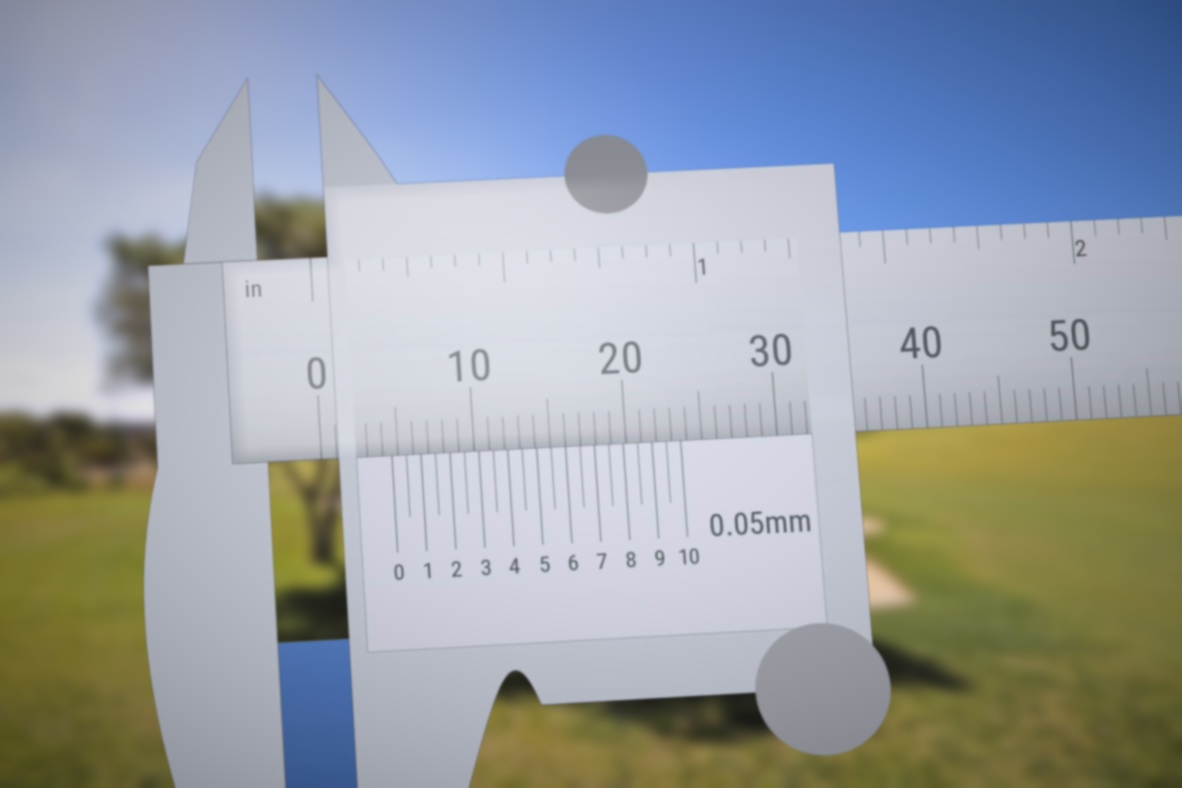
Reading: 4.6 mm
